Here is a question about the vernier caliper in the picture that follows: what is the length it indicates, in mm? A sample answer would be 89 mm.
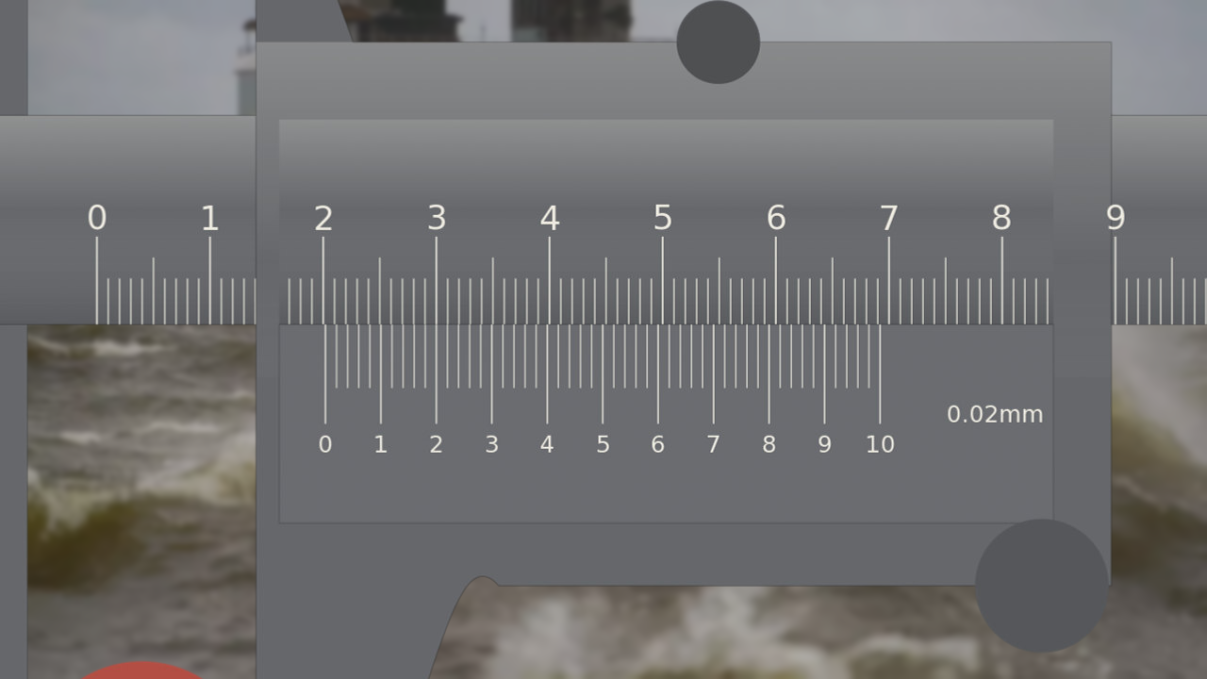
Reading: 20.2 mm
